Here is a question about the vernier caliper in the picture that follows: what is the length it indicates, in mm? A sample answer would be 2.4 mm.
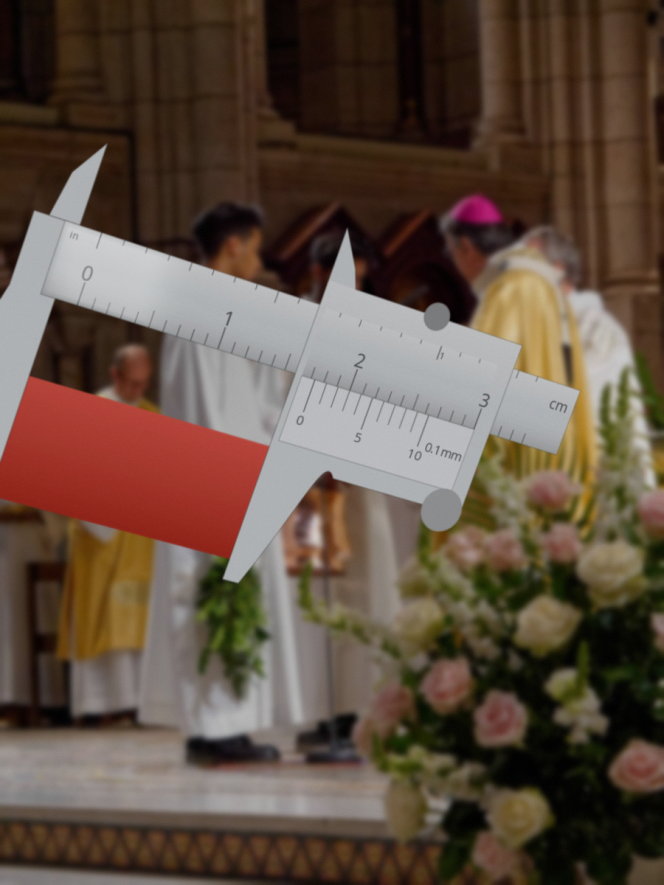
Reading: 17.3 mm
